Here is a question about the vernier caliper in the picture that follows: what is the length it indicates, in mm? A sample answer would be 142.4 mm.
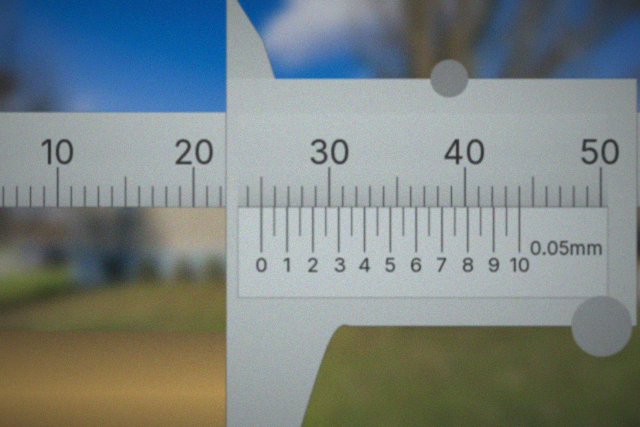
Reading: 25.0 mm
